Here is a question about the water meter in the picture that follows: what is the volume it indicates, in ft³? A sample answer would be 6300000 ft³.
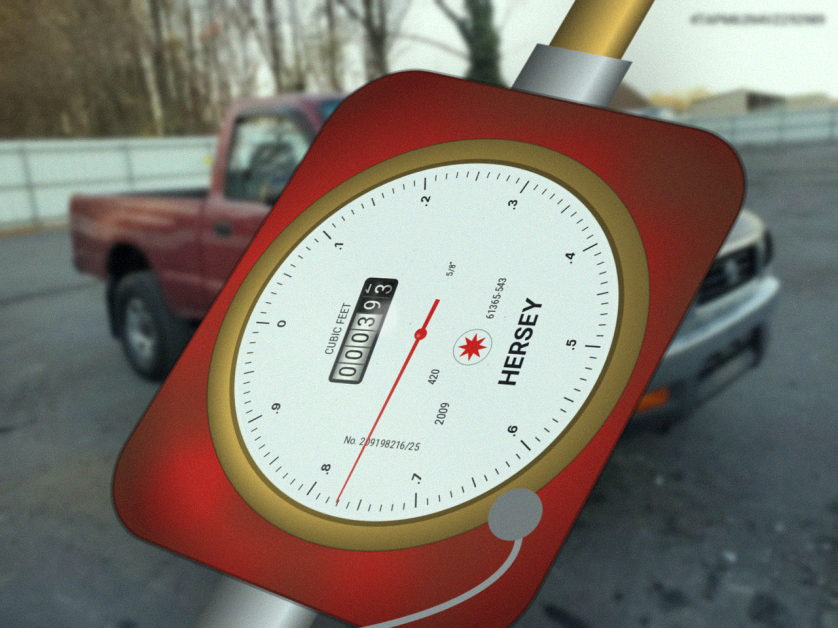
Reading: 392.77 ft³
